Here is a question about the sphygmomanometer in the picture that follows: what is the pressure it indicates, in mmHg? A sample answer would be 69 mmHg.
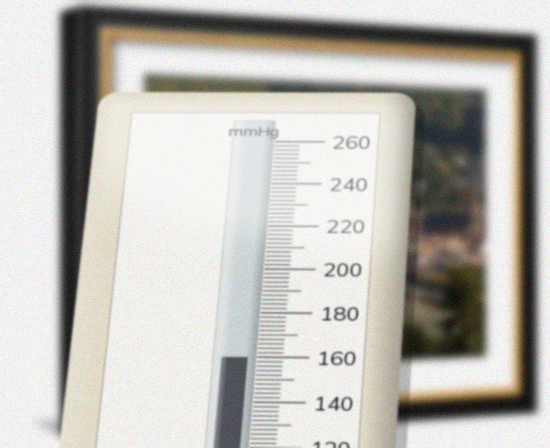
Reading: 160 mmHg
